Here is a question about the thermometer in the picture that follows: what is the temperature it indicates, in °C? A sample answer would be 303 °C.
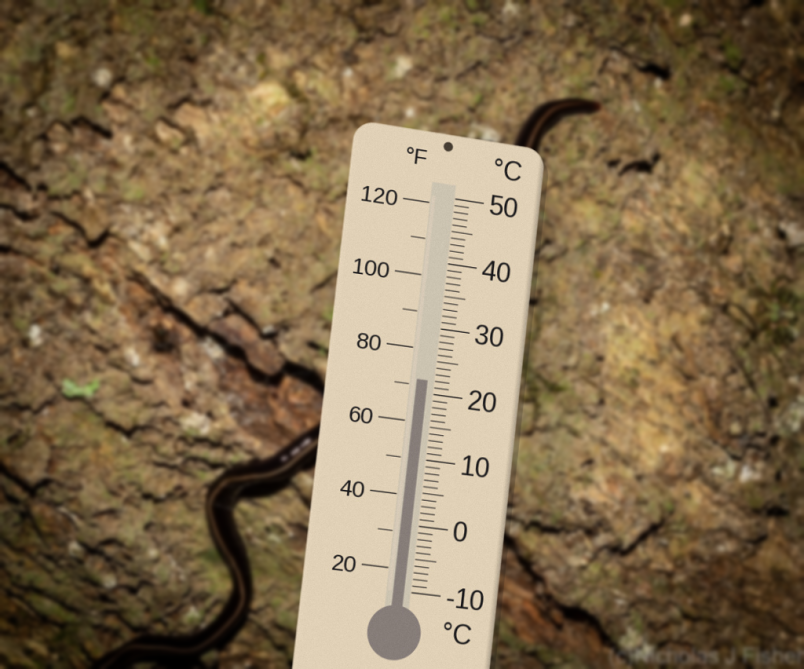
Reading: 22 °C
